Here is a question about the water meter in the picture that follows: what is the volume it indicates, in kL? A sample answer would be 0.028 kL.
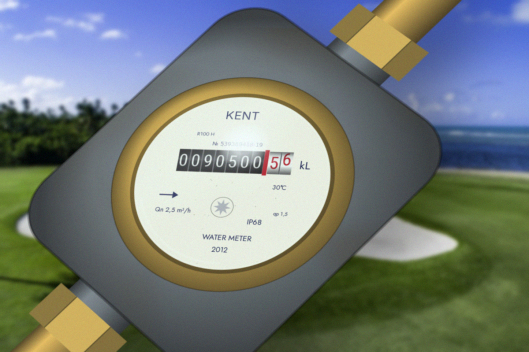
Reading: 90500.56 kL
